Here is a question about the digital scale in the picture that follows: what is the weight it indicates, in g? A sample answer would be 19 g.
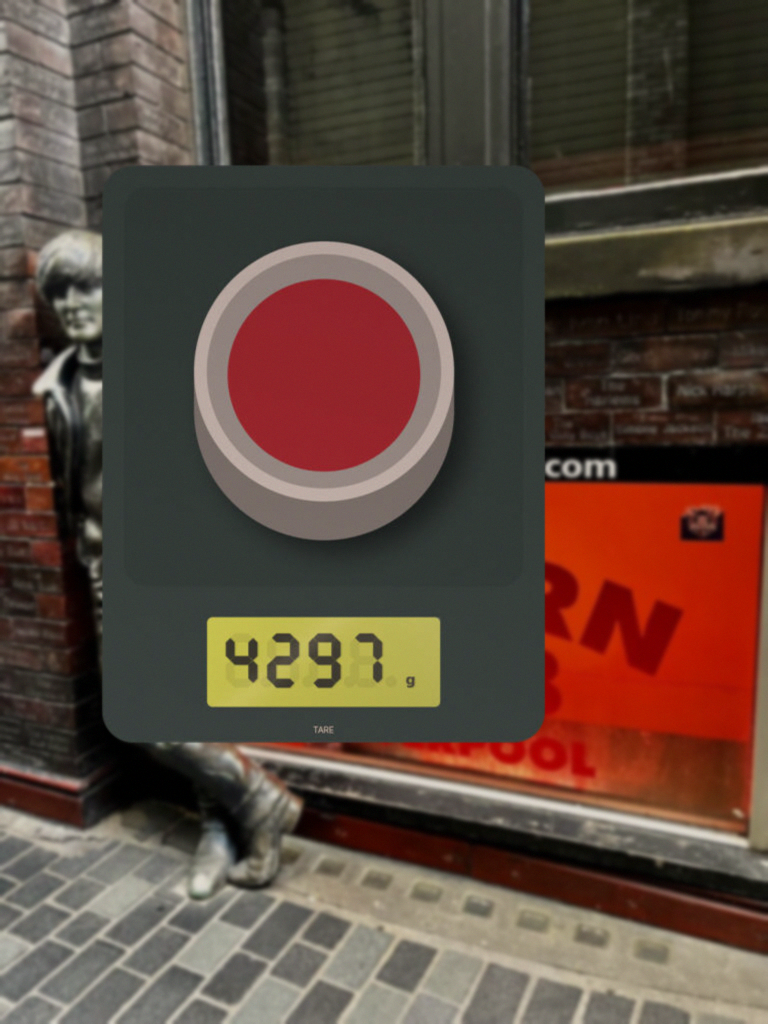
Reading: 4297 g
